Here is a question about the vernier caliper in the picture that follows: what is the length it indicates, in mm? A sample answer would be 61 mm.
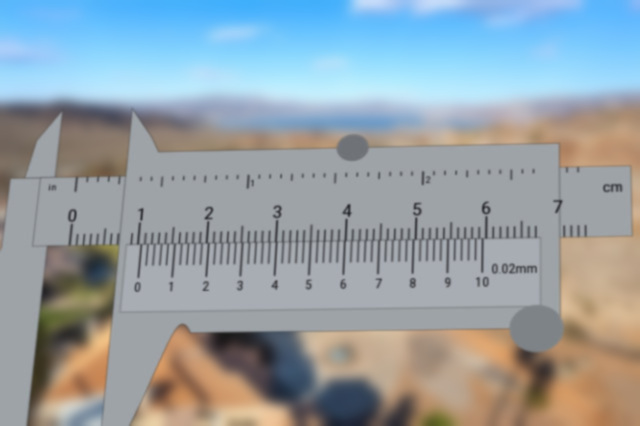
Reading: 10.5 mm
